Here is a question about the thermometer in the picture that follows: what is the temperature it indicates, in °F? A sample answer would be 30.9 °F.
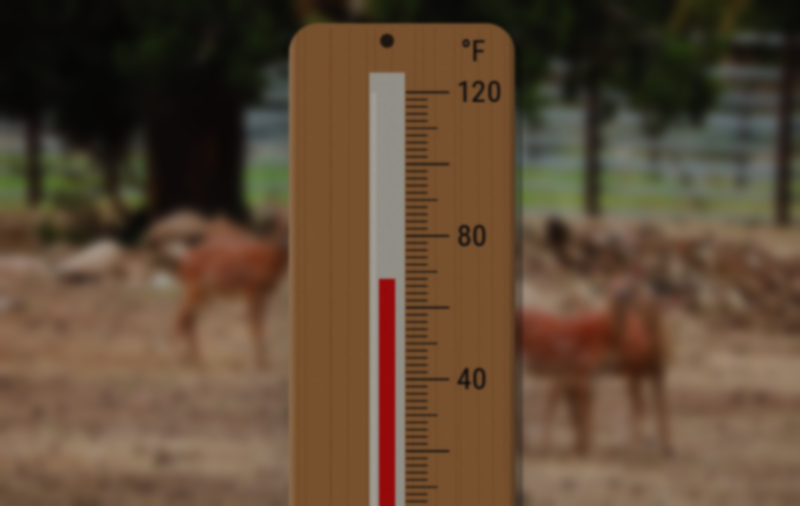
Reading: 68 °F
